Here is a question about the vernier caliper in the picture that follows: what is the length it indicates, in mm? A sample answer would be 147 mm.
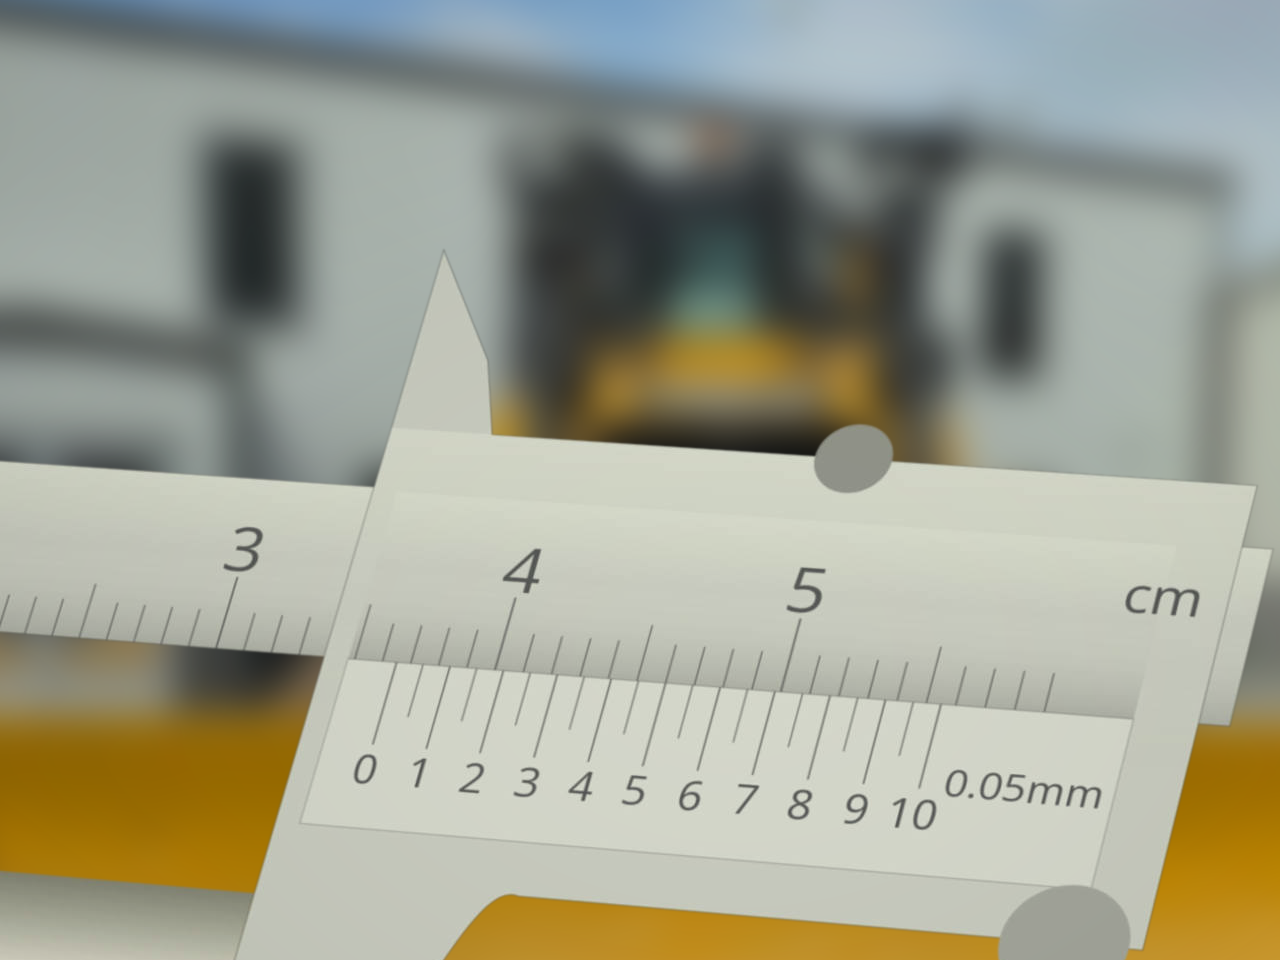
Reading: 36.50 mm
